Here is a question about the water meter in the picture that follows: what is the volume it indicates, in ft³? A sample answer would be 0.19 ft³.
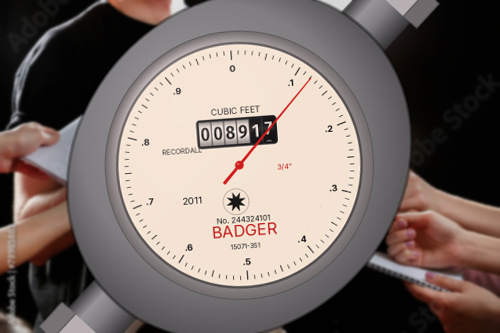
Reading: 8917.12 ft³
